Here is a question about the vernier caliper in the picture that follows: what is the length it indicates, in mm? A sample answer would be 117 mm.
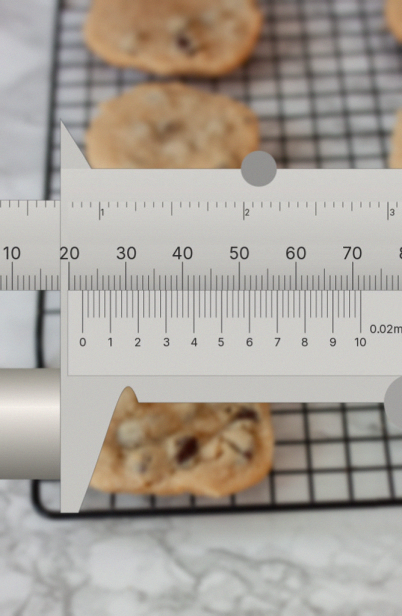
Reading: 22.4 mm
